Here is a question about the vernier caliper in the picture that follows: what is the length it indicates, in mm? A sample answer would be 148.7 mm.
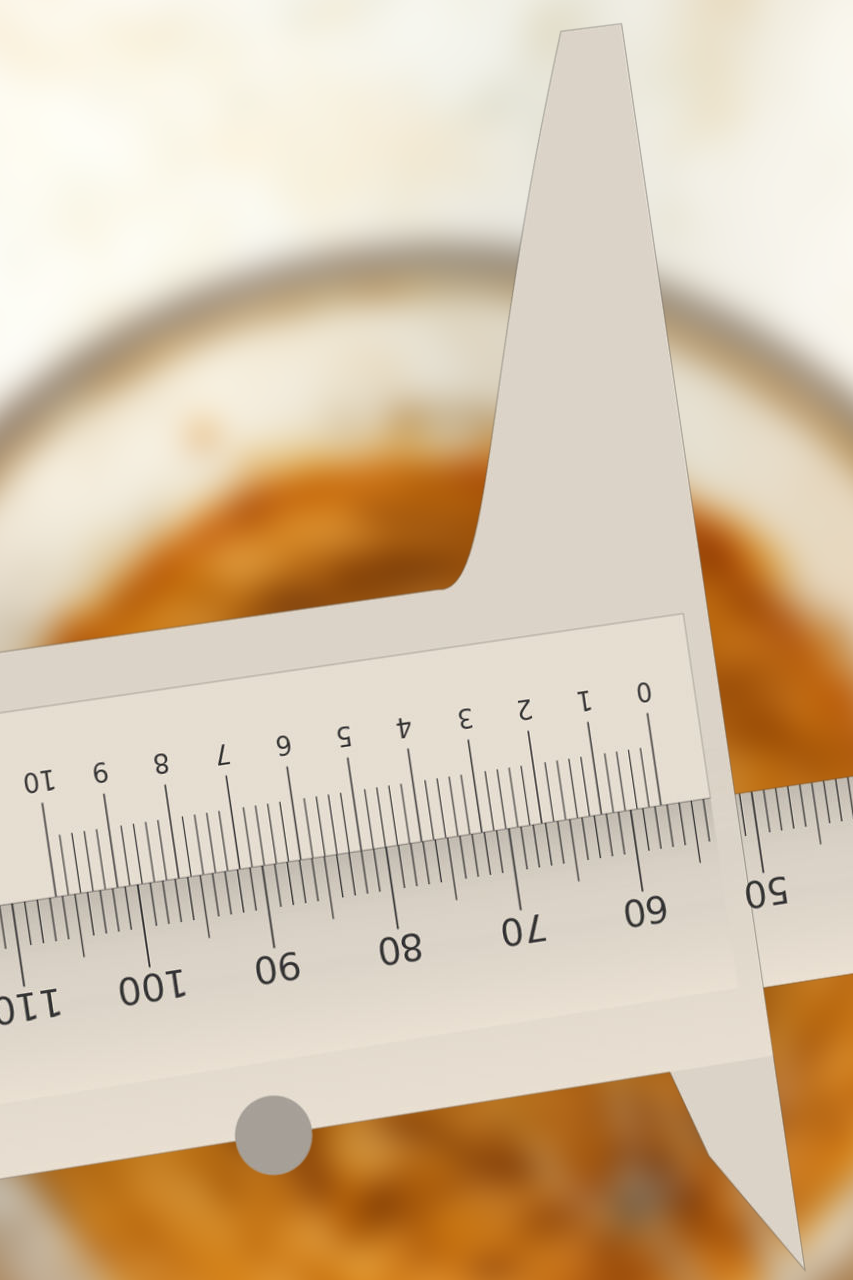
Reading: 57.5 mm
